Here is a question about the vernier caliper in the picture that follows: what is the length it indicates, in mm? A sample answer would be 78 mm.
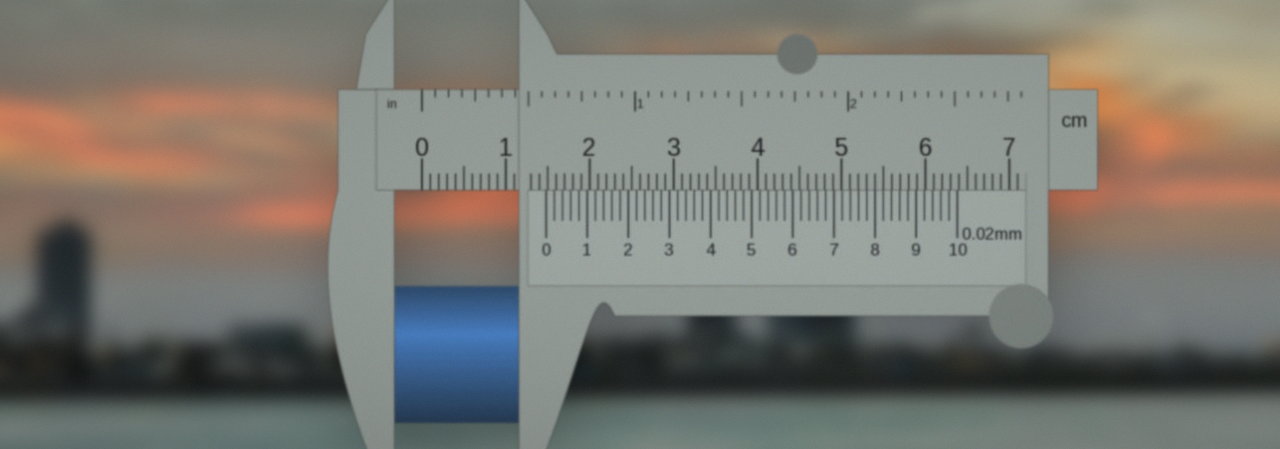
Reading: 14.8 mm
